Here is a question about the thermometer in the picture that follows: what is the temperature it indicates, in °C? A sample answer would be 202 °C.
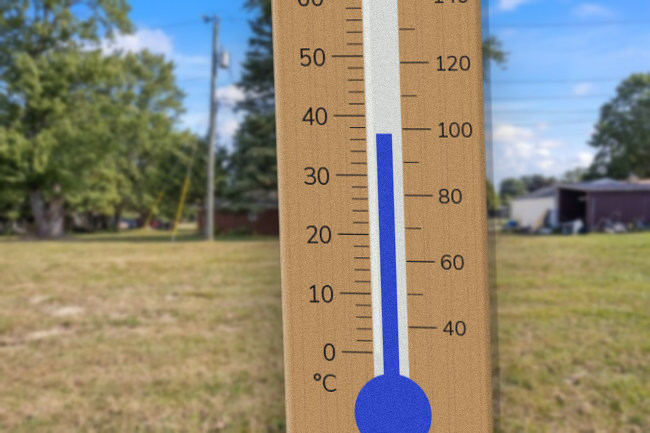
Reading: 37 °C
